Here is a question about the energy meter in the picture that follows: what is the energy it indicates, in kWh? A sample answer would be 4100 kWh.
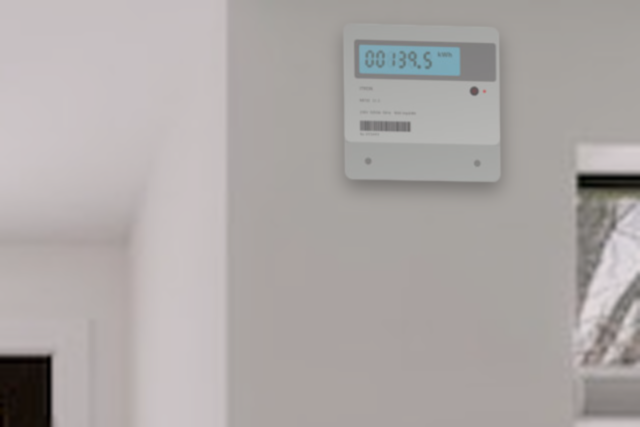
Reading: 139.5 kWh
